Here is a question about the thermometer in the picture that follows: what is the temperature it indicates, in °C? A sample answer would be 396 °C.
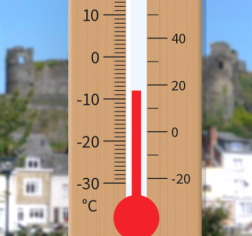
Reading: -8 °C
